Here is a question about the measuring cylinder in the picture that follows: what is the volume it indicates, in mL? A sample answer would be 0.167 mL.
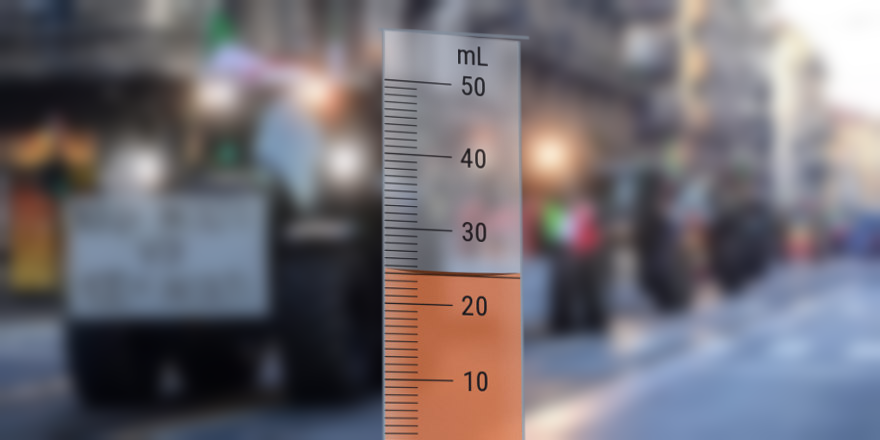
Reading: 24 mL
